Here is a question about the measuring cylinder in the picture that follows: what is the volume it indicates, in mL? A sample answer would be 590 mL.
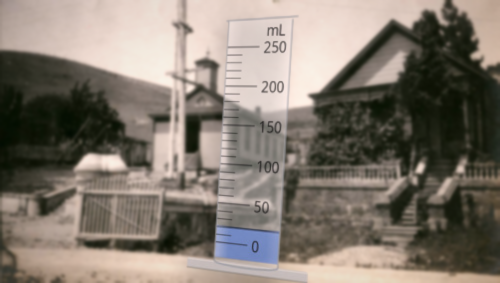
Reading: 20 mL
